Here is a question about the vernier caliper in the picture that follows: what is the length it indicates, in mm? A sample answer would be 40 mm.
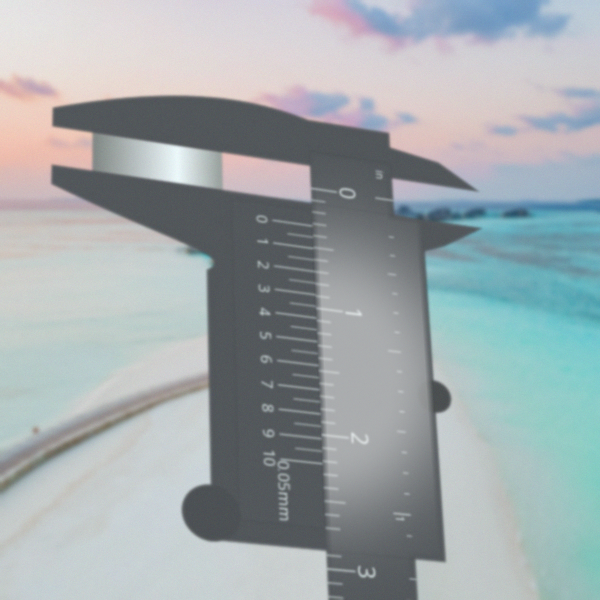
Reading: 3.2 mm
